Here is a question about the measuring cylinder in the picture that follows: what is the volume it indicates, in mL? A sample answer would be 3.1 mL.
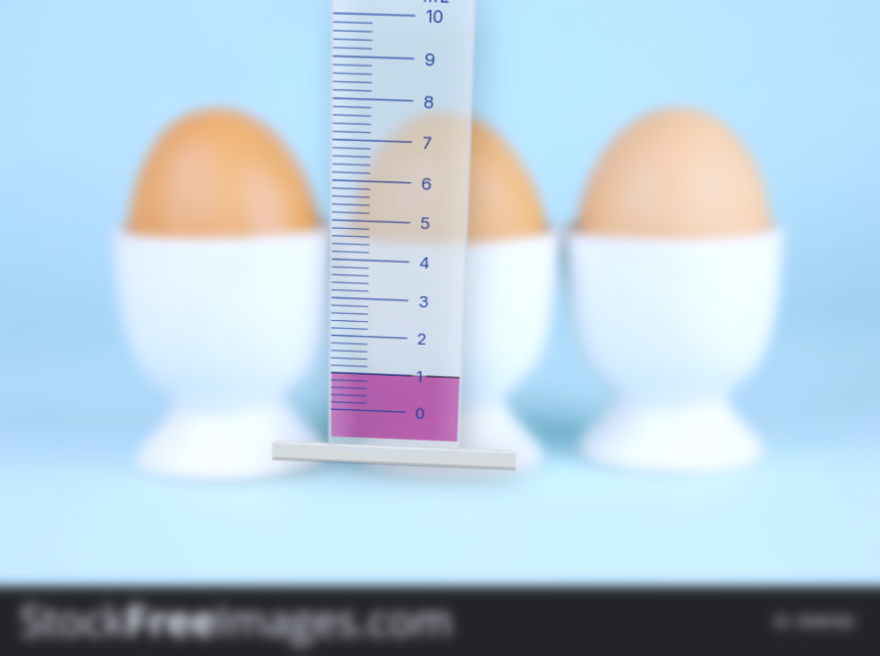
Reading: 1 mL
